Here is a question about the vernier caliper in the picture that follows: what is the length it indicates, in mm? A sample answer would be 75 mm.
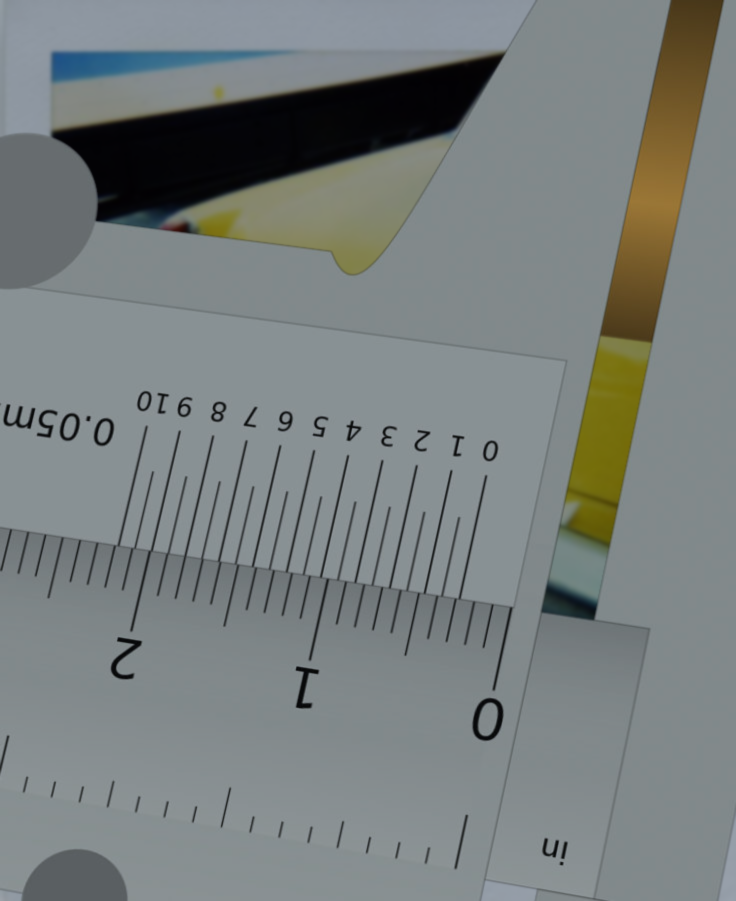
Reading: 2.8 mm
